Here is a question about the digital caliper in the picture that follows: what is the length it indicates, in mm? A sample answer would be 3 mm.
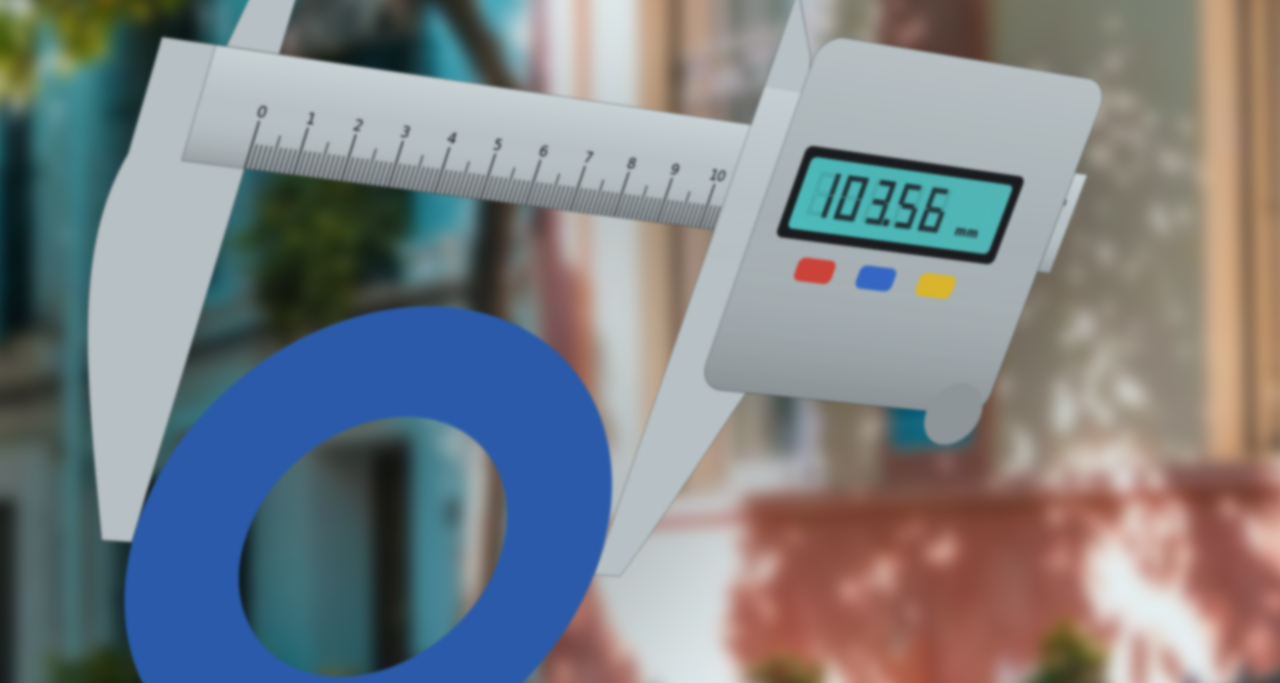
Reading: 103.56 mm
